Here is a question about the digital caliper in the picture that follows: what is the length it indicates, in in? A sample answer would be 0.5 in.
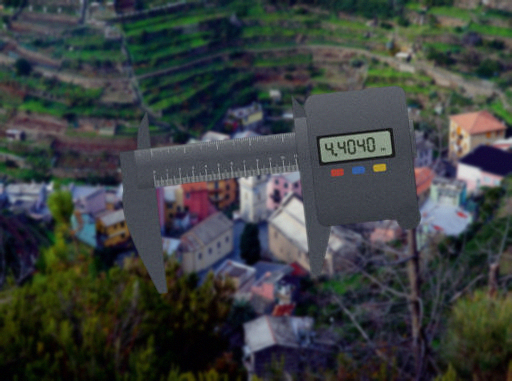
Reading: 4.4040 in
